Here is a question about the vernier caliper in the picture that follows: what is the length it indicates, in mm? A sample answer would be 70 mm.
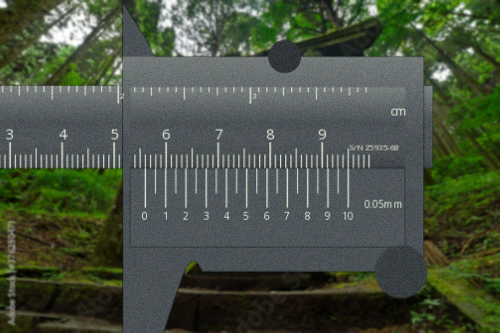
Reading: 56.0 mm
